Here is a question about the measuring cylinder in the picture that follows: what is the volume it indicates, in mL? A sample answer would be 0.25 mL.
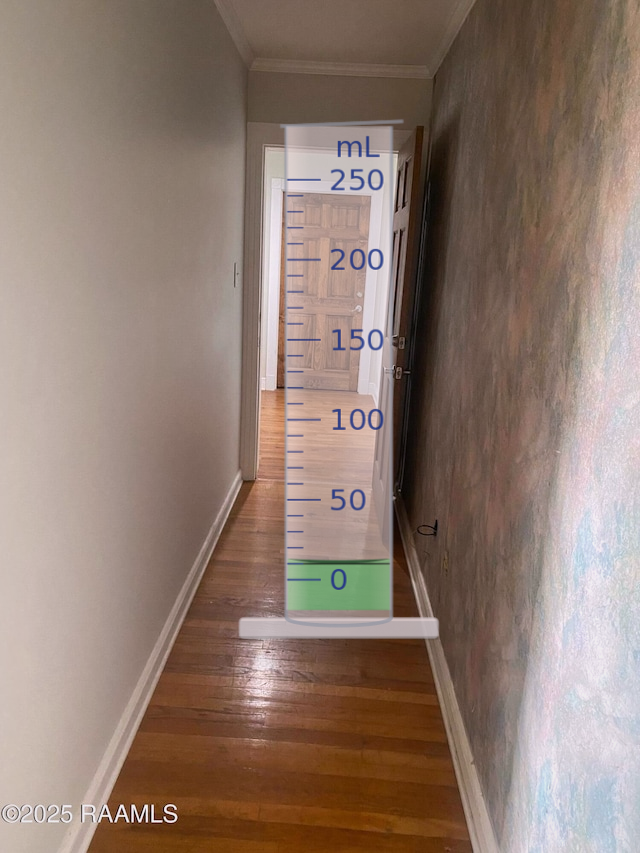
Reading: 10 mL
